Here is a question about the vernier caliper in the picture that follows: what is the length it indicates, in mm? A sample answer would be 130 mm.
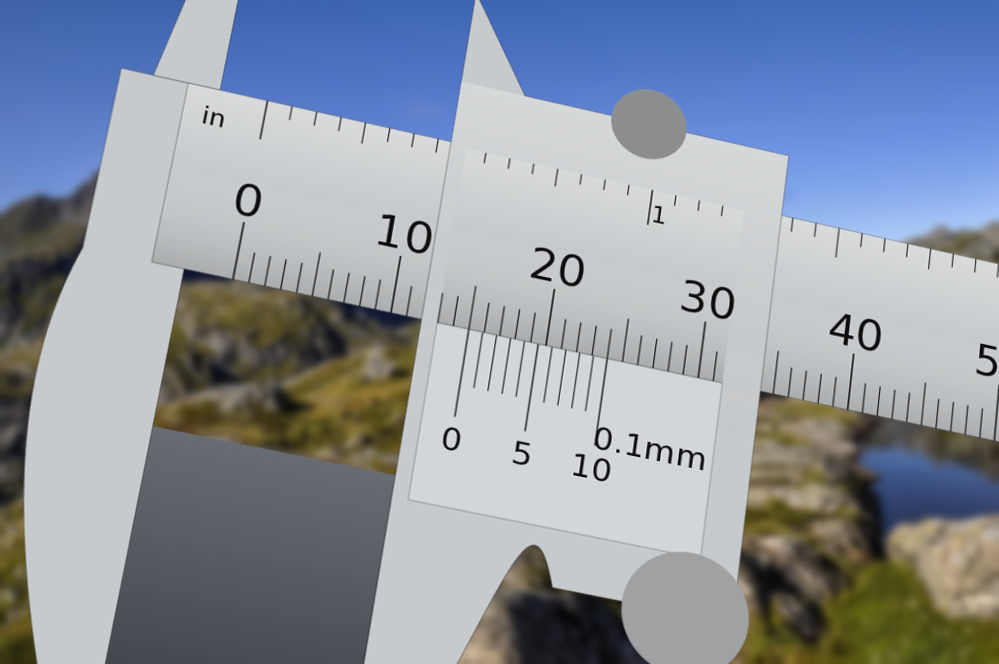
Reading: 15.0 mm
